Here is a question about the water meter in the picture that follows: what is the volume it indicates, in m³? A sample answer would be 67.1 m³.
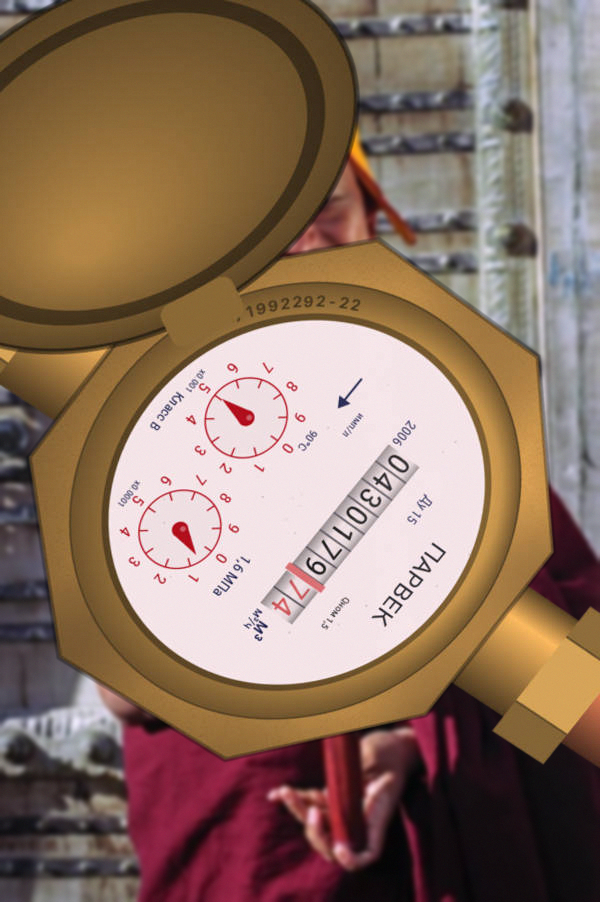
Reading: 430179.7450 m³
